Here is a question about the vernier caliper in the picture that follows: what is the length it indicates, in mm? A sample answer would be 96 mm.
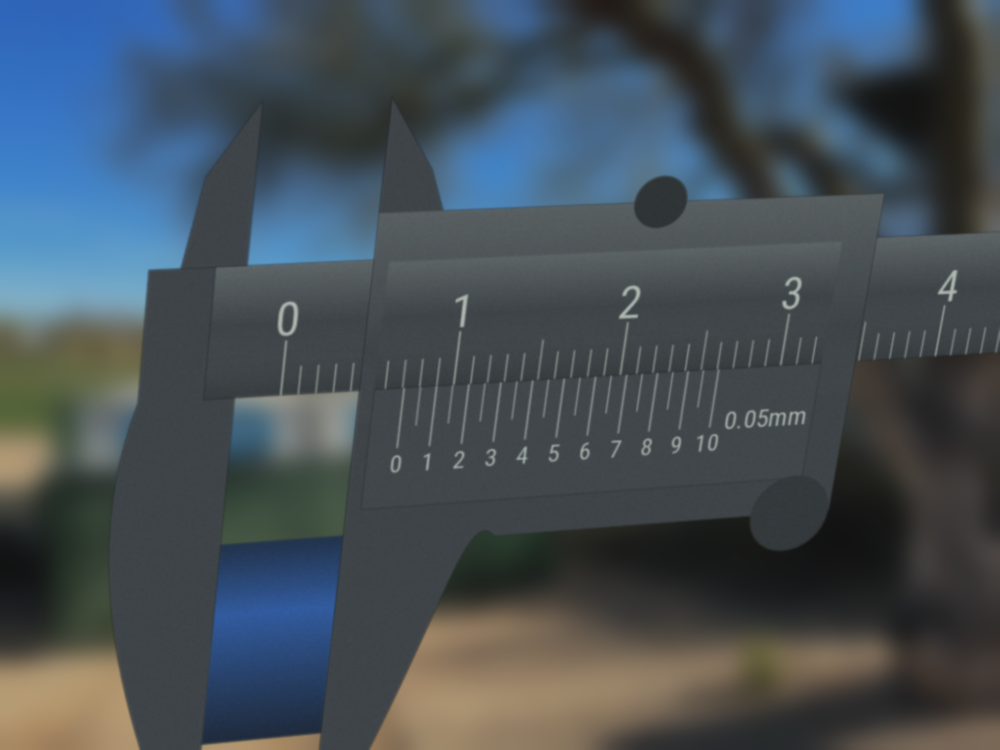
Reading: 7.1 mm
